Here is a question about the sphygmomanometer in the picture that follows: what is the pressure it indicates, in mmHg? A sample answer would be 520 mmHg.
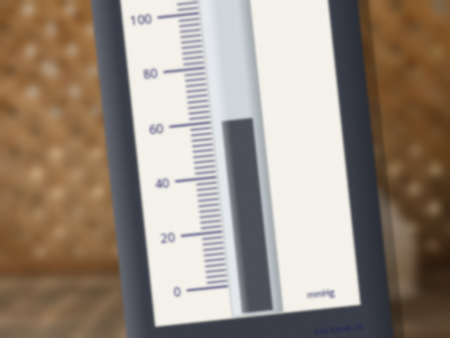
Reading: 60 mmHg
